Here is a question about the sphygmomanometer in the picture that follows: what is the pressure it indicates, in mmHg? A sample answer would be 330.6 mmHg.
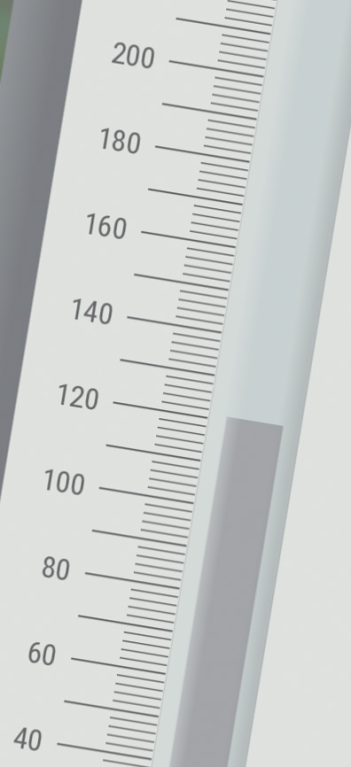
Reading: 121 mmHg
